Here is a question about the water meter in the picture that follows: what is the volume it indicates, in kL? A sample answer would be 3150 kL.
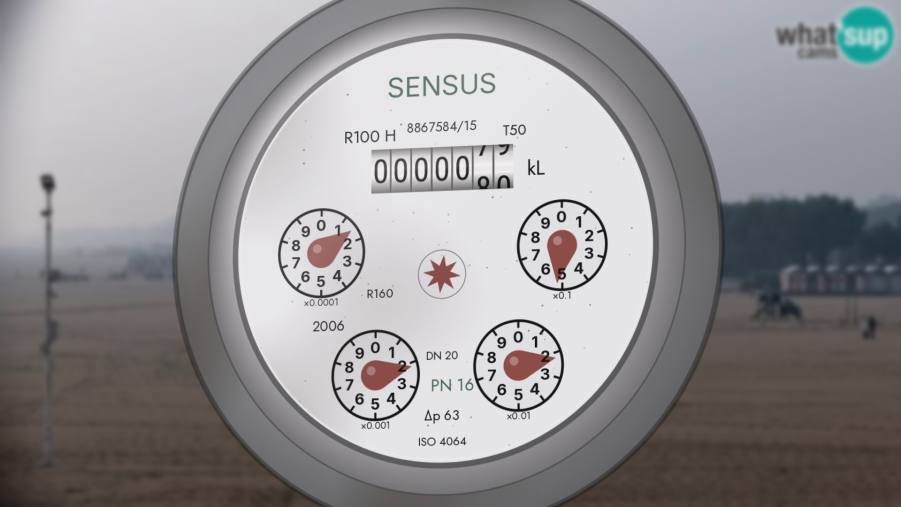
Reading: 79.5221 kL
